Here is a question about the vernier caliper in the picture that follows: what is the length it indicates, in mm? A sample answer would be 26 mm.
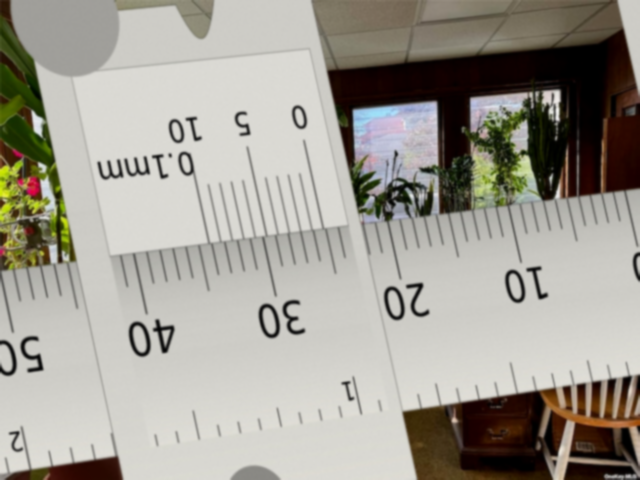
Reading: 25.2 mm
